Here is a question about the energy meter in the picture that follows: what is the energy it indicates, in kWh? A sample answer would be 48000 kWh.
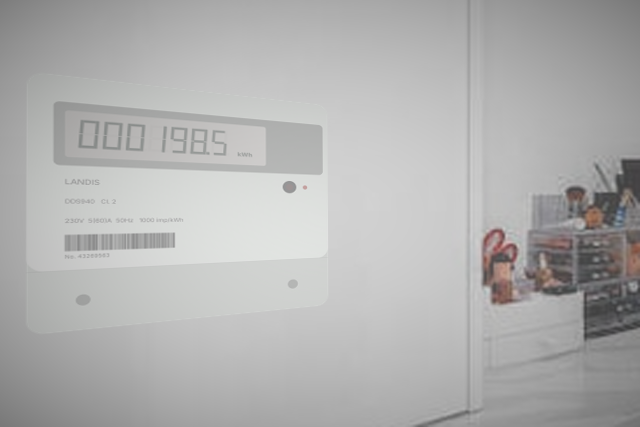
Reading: 198.5 kWh
